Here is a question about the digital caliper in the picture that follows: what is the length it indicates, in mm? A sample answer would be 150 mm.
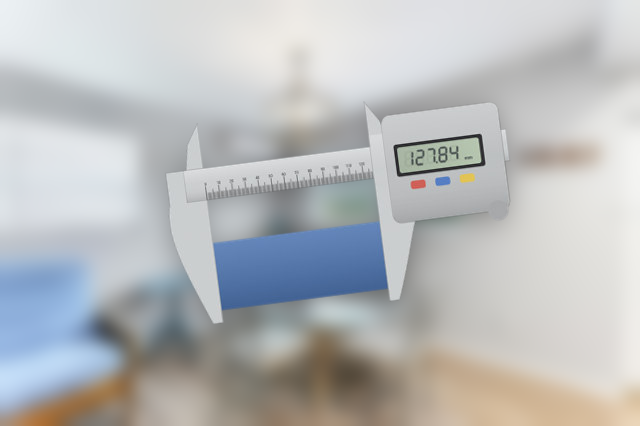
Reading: 127.84 mm
